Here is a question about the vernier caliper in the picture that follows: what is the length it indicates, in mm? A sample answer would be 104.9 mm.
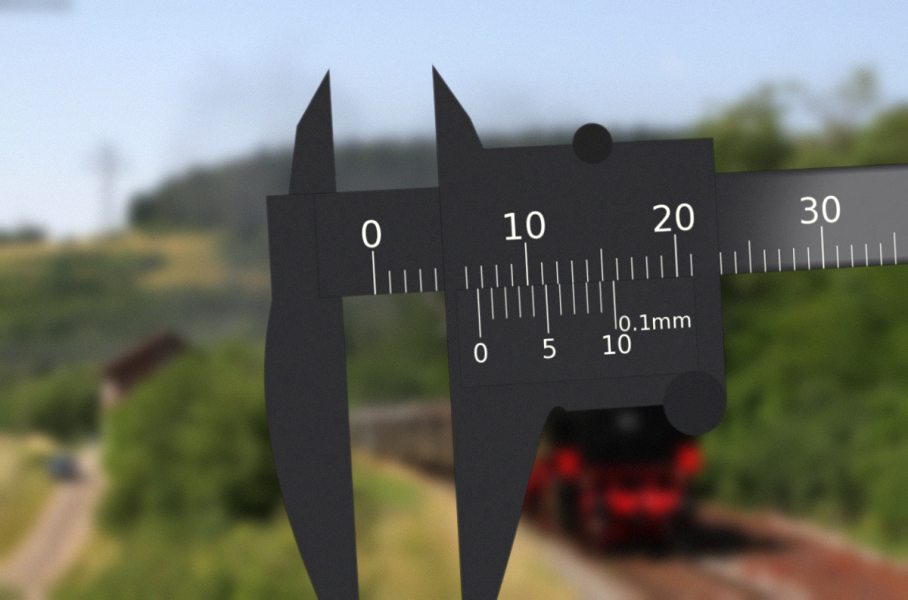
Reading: 6.7 mm
